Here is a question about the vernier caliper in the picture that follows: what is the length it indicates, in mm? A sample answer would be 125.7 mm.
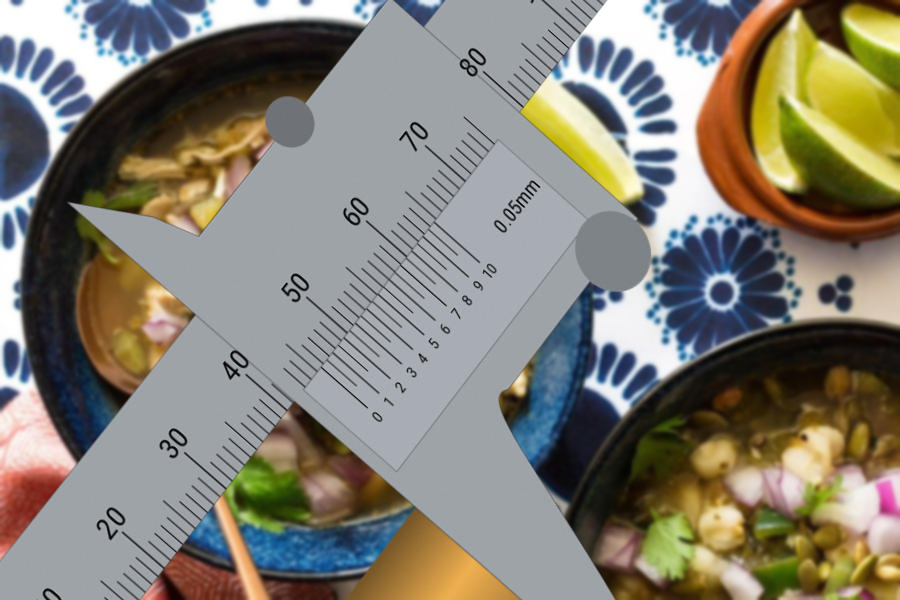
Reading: 45.6 mm
